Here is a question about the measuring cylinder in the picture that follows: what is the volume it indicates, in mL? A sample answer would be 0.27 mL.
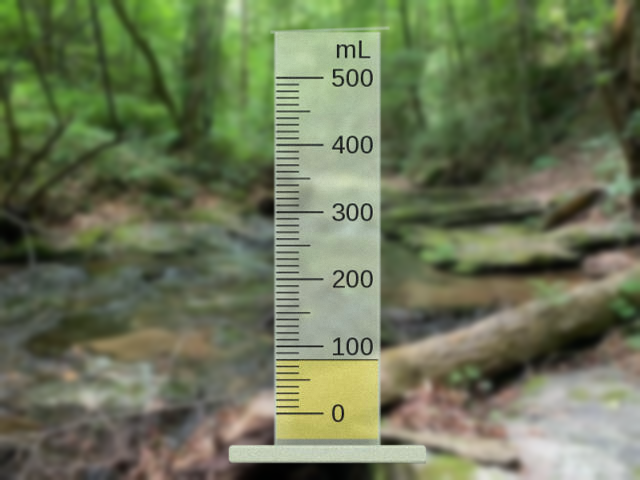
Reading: 80 mL
